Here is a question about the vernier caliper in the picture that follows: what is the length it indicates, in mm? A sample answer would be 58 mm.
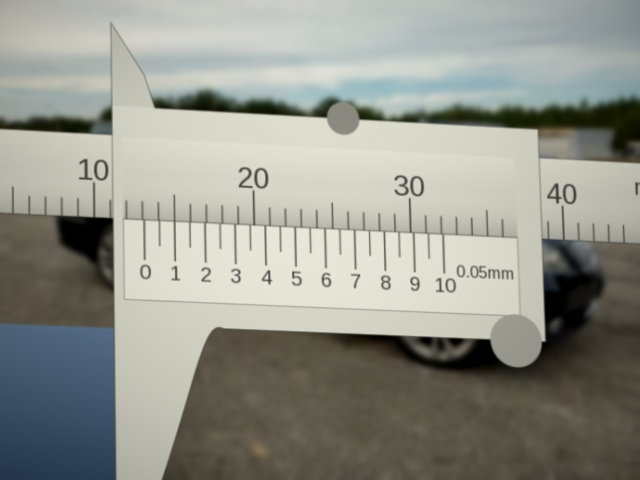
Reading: 13.1 mm
